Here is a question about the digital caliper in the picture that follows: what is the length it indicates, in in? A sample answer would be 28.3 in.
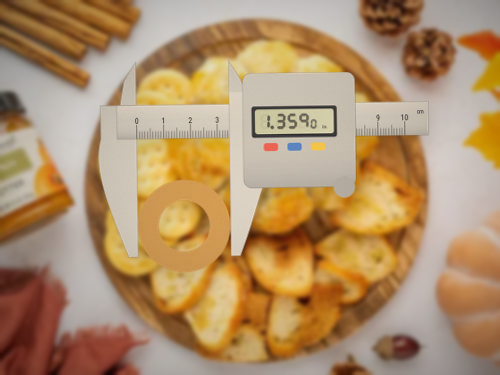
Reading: 1.3590 in
